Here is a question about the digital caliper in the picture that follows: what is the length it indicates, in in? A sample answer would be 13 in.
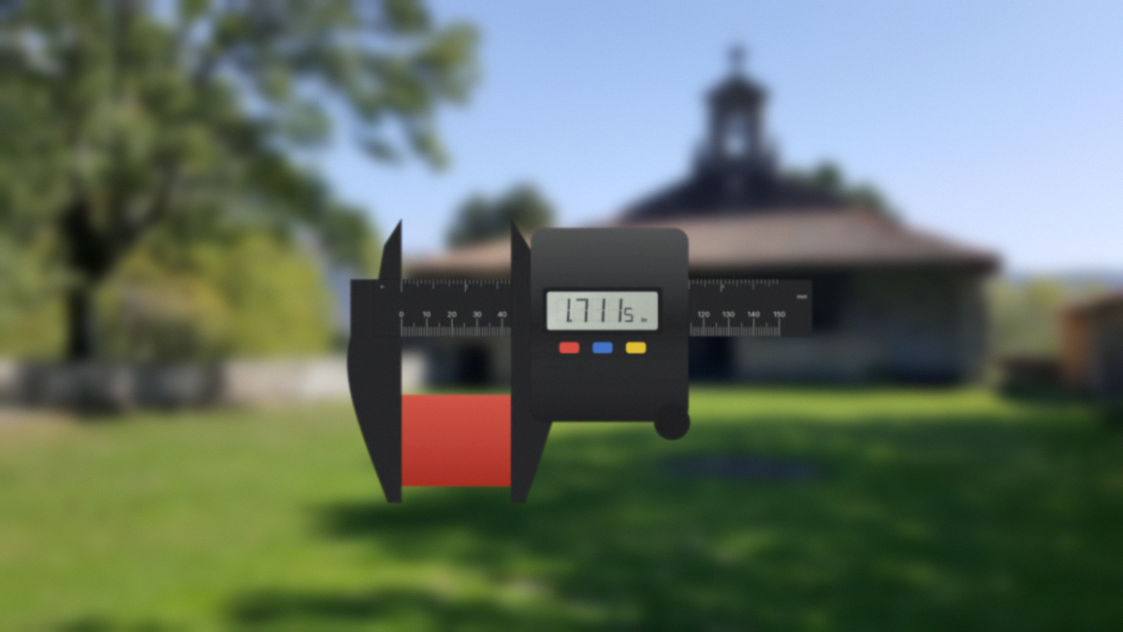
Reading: 1.7115 in
